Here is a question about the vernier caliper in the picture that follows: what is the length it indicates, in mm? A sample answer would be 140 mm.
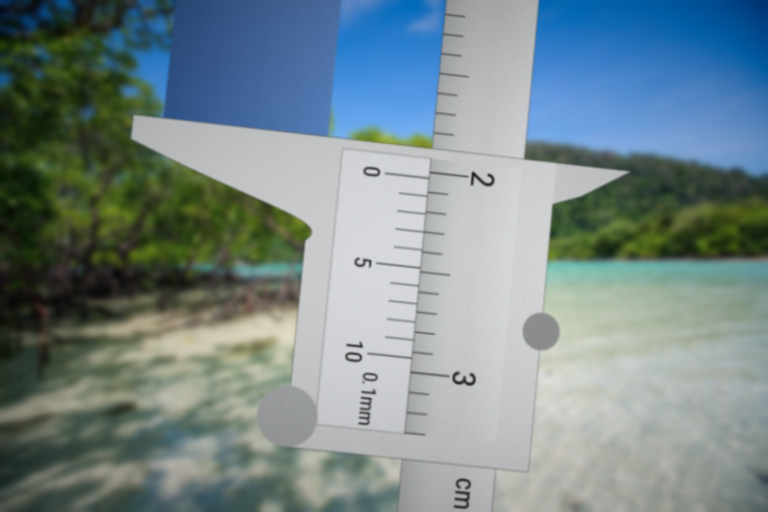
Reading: 20.3 mm
